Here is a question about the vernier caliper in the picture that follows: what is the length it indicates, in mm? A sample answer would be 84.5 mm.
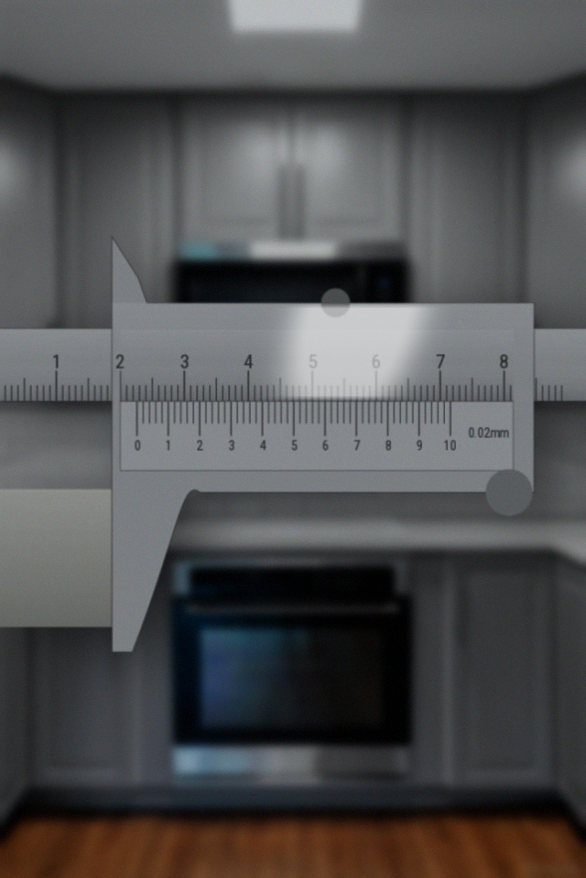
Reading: 22.6 mm
